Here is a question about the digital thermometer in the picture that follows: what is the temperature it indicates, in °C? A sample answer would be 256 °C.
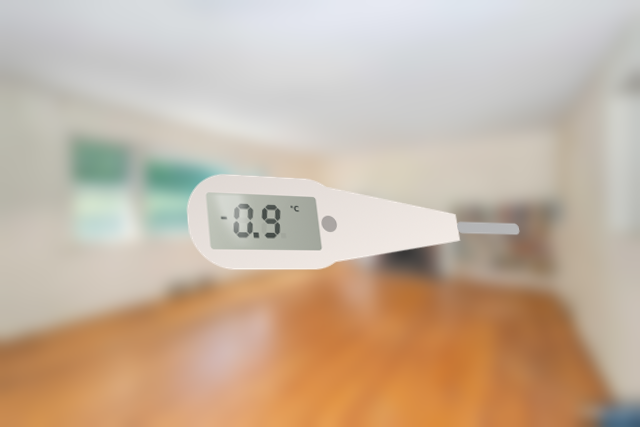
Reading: -0.9 °C
